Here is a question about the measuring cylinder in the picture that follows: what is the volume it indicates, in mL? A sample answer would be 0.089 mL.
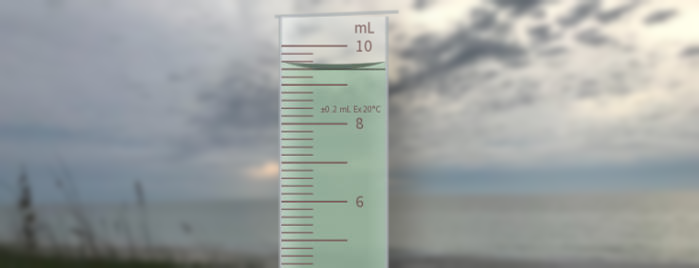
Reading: 9.4 mL
